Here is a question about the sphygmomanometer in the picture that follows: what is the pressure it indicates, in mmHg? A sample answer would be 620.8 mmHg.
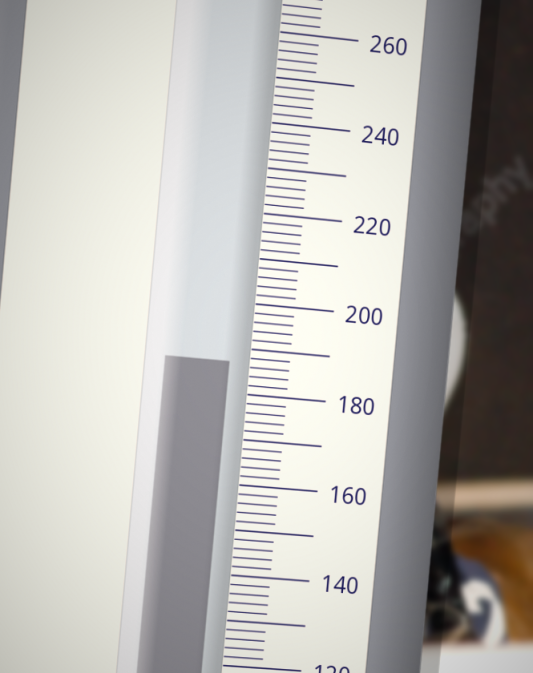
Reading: 187 mmHg
